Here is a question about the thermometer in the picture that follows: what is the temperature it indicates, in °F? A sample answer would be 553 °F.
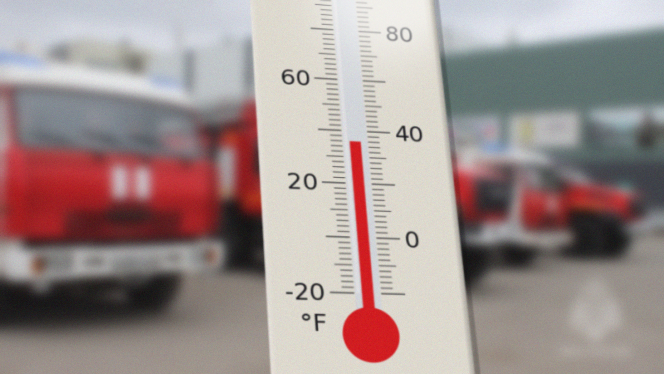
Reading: 36 °F
